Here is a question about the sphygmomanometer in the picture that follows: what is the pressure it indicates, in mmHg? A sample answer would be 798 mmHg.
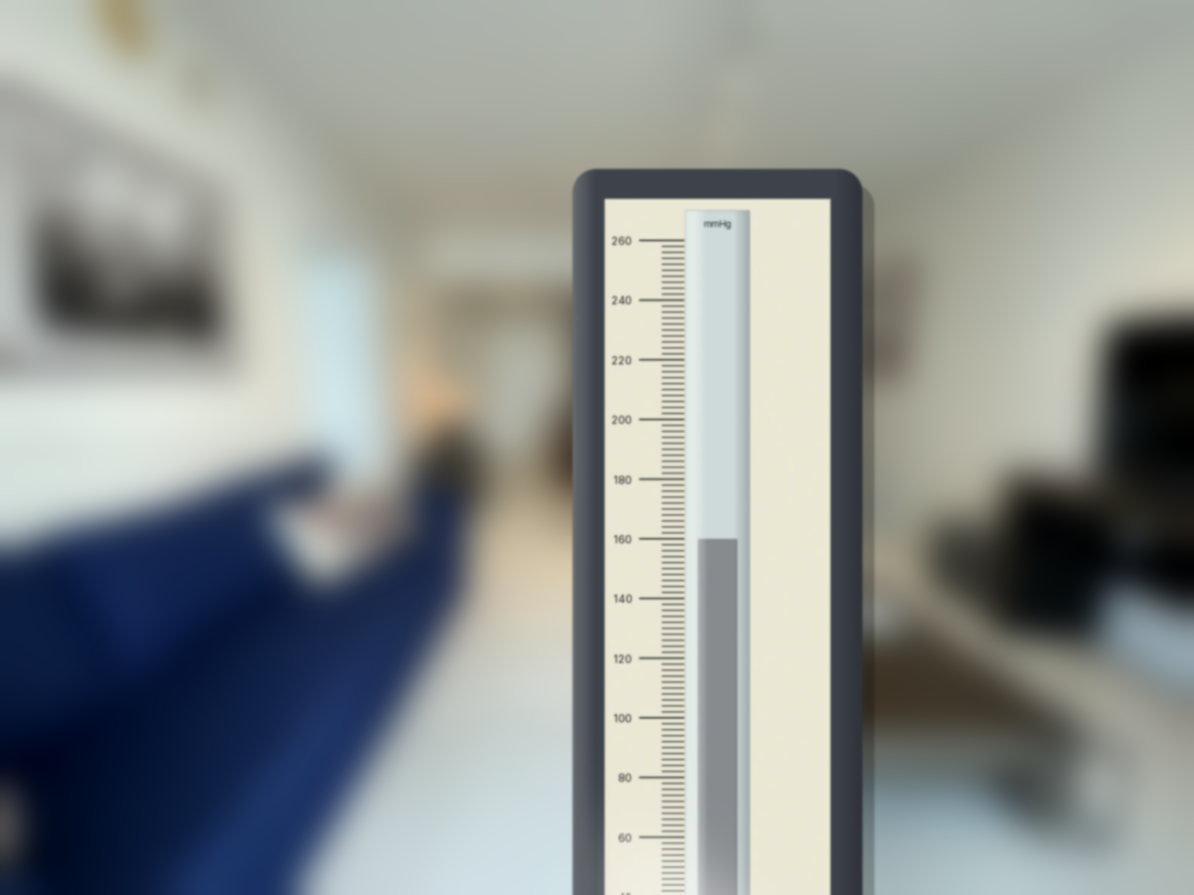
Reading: 160 mmHg
